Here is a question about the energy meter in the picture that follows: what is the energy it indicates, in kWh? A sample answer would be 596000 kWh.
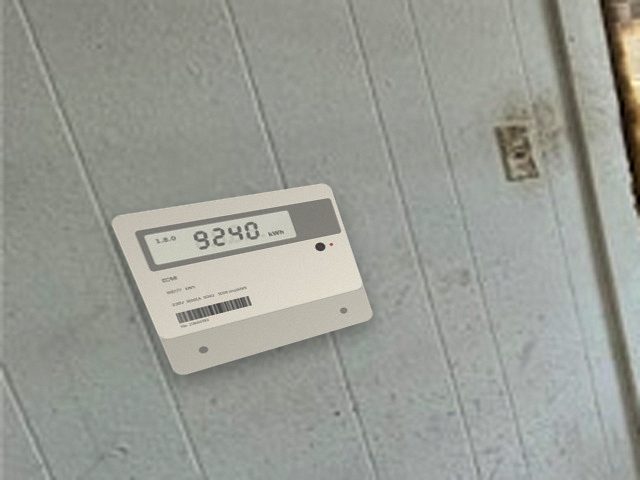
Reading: 9240 kWh
